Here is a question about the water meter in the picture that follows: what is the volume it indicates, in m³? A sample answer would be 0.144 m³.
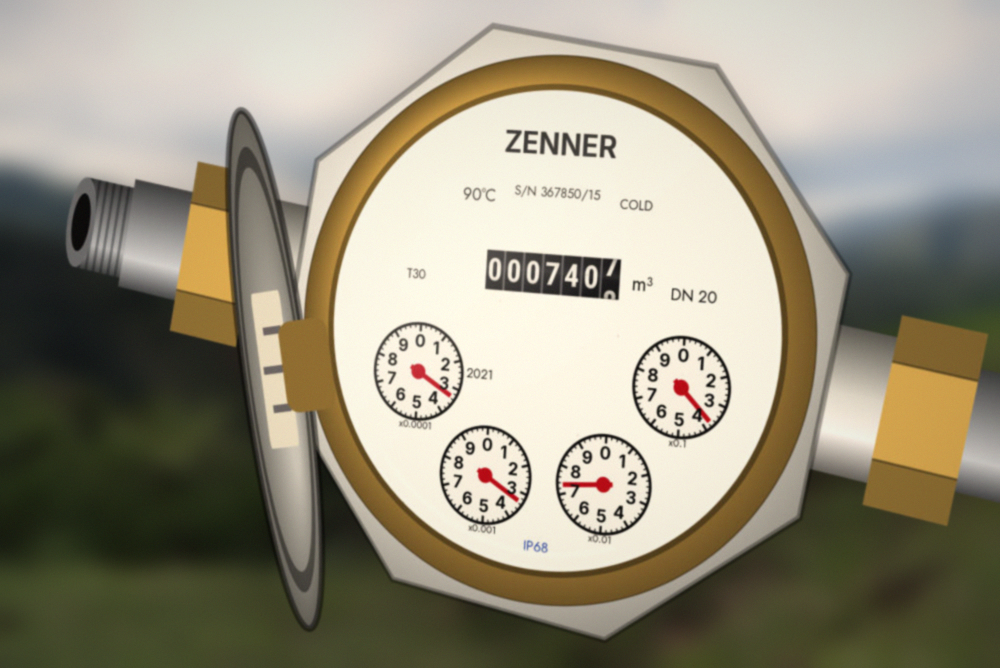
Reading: 7407.3733 m³
